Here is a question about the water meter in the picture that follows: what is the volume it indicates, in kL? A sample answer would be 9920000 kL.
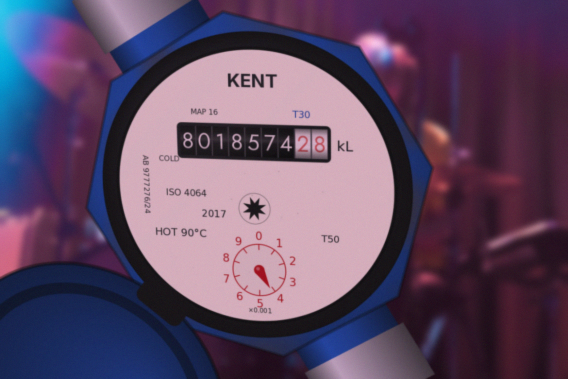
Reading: 8018574.284 kL
